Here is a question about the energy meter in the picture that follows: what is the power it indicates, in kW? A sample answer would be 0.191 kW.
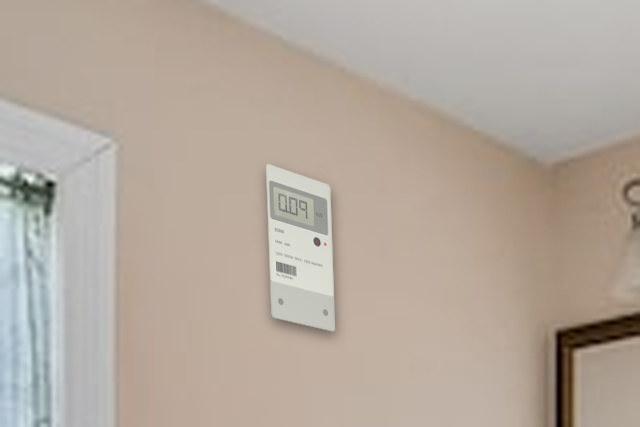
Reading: 0.09 kW
